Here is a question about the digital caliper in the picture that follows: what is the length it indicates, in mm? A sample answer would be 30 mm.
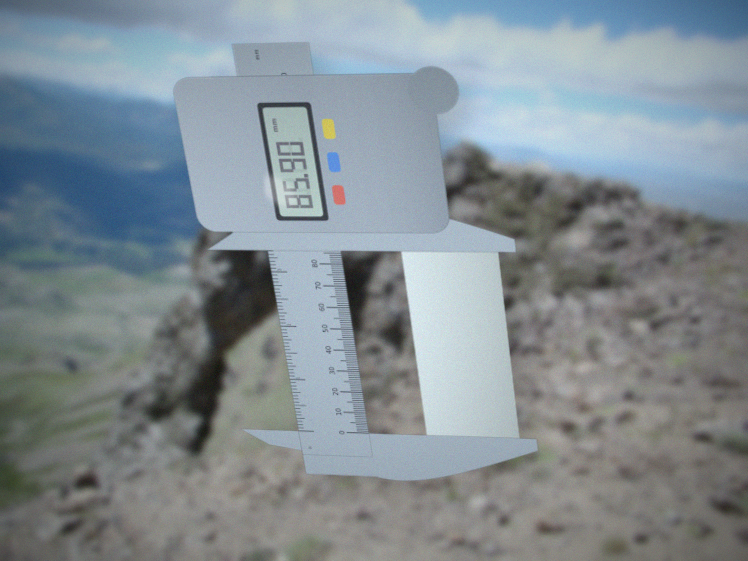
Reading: 85.90 mm
